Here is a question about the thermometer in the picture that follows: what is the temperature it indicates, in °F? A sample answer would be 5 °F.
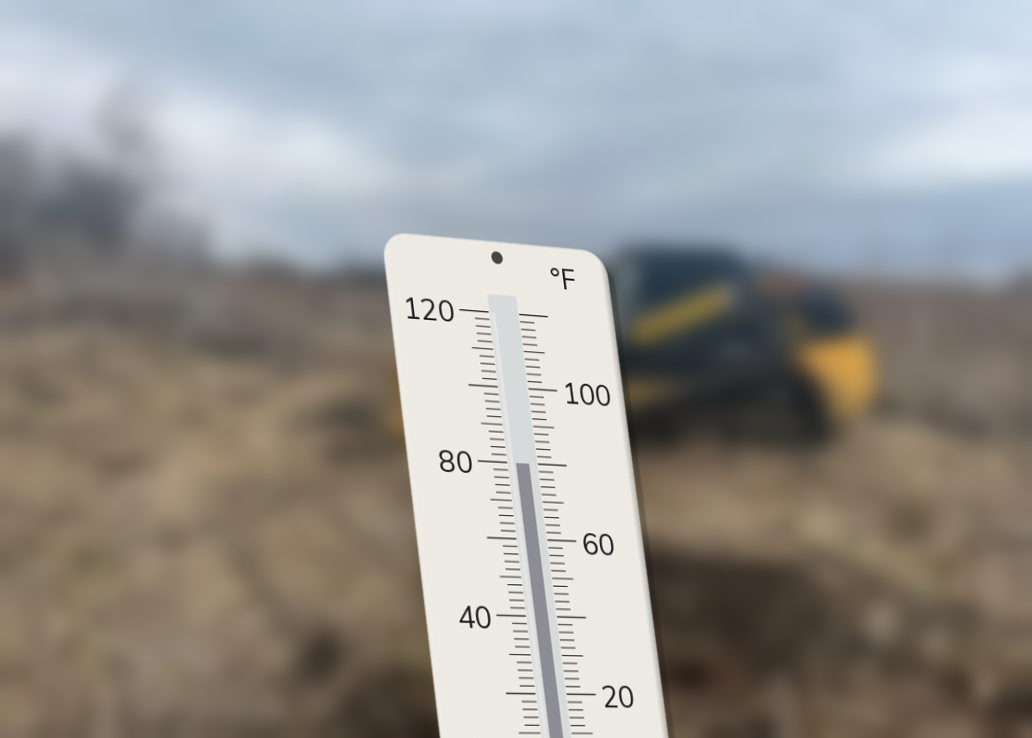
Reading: 80 °F
